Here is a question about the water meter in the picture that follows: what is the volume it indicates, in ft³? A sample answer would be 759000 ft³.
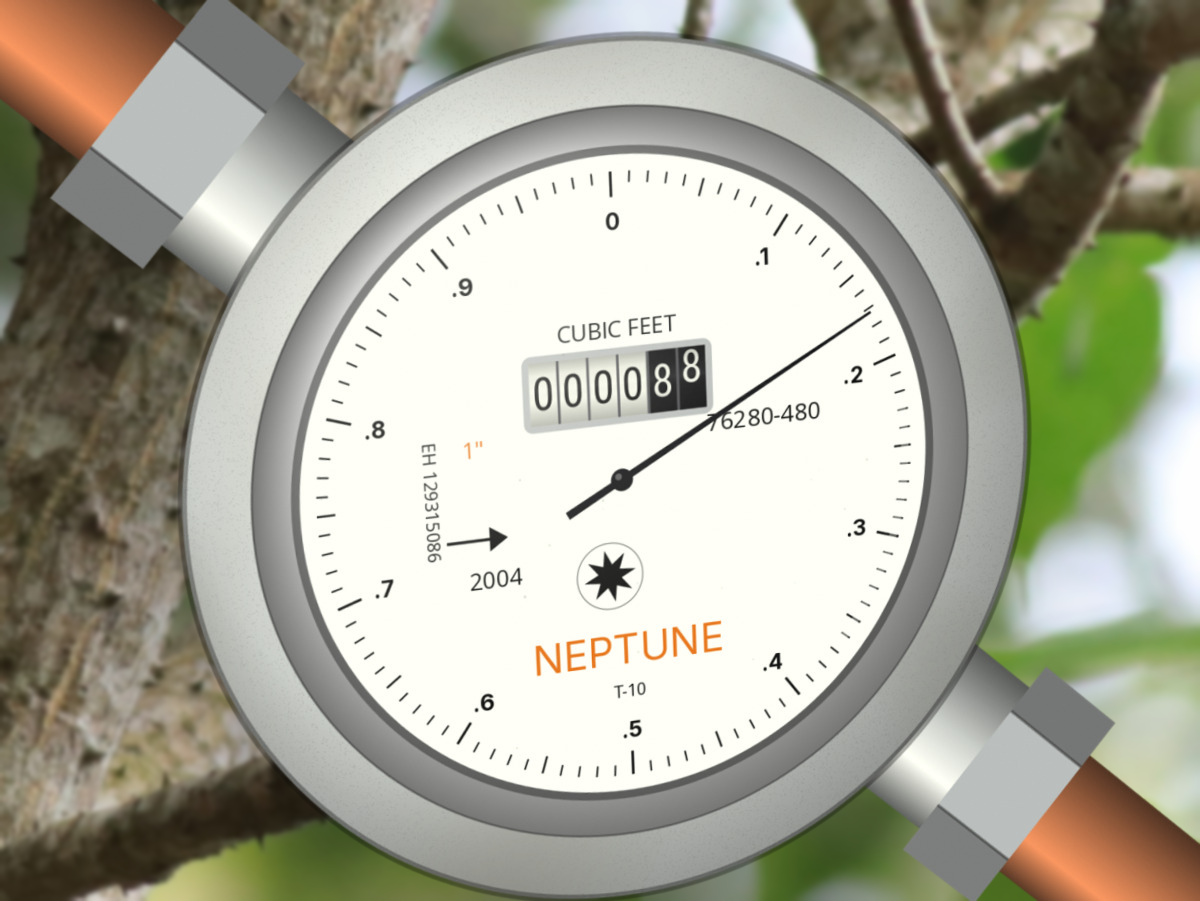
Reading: 88.17 ft³
